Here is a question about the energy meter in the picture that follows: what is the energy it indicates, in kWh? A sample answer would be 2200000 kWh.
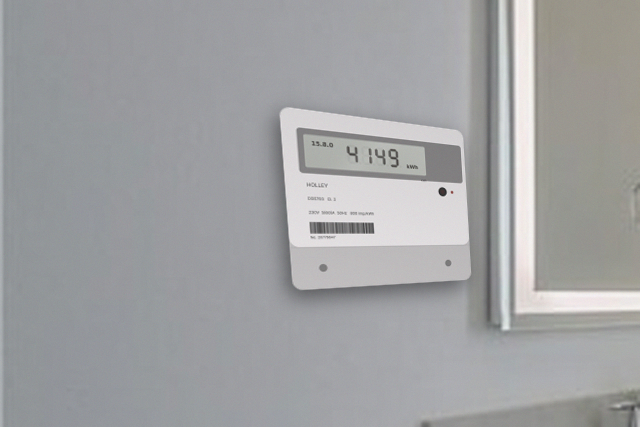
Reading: 4149 kWh
